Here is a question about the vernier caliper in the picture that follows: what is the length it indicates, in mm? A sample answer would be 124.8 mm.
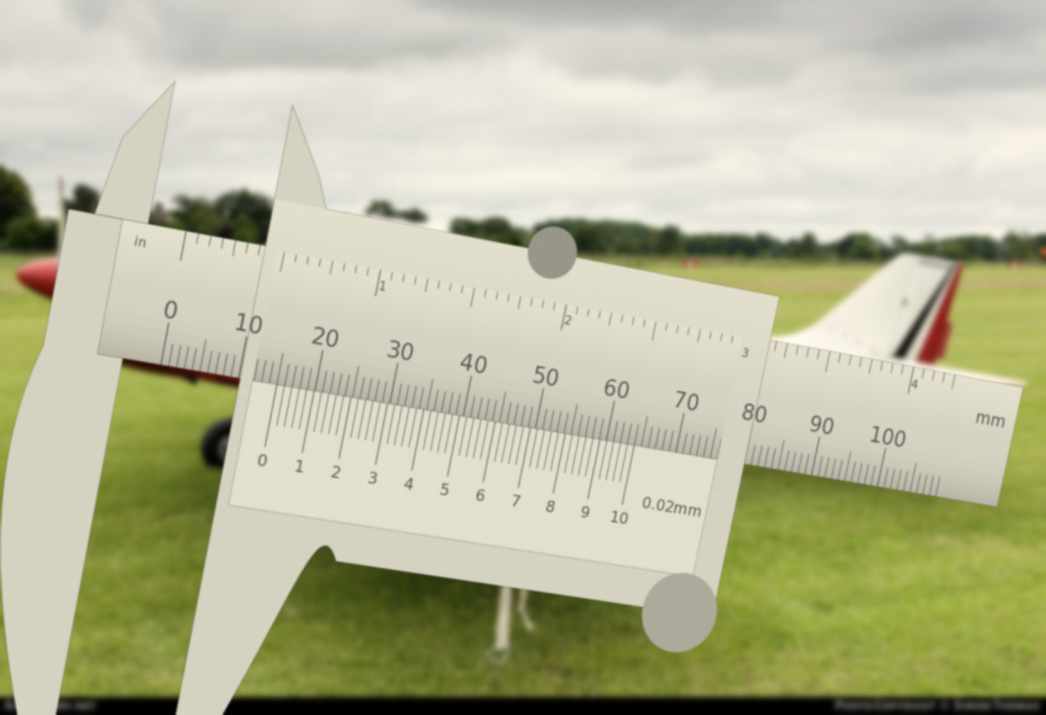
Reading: 15.0 mm
